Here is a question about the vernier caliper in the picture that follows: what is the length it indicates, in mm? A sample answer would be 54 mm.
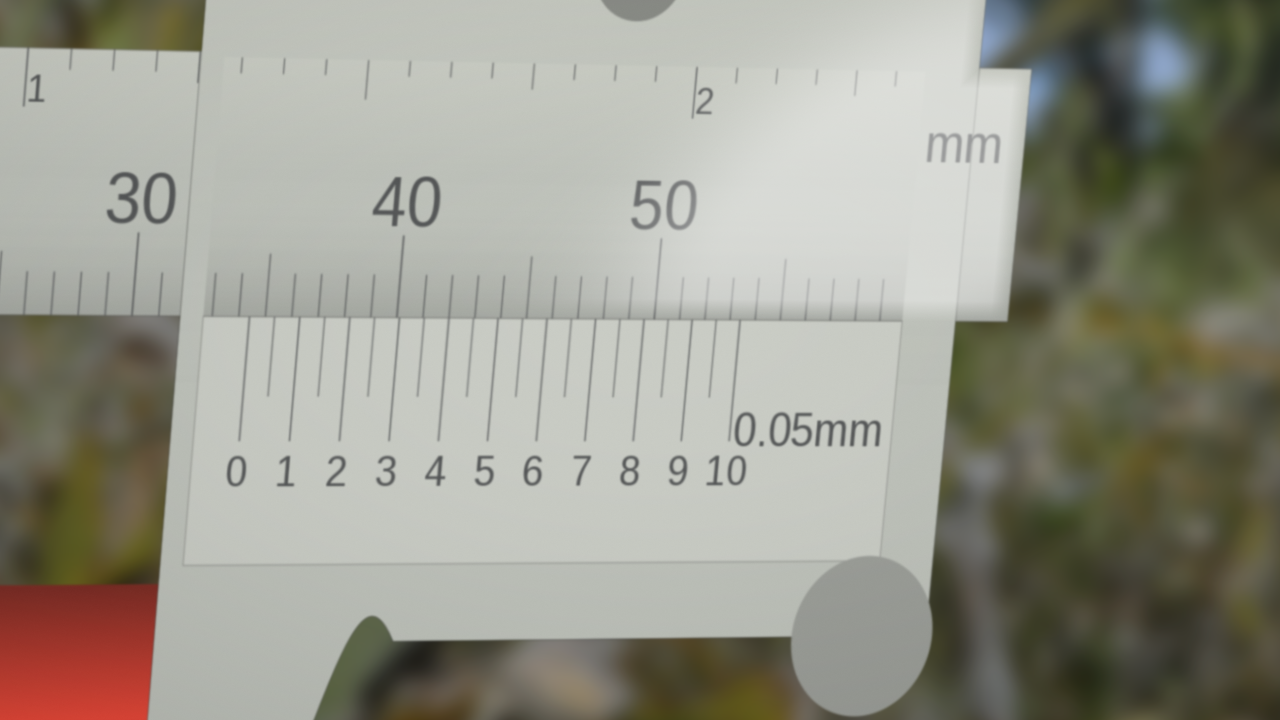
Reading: 34.4 mm
